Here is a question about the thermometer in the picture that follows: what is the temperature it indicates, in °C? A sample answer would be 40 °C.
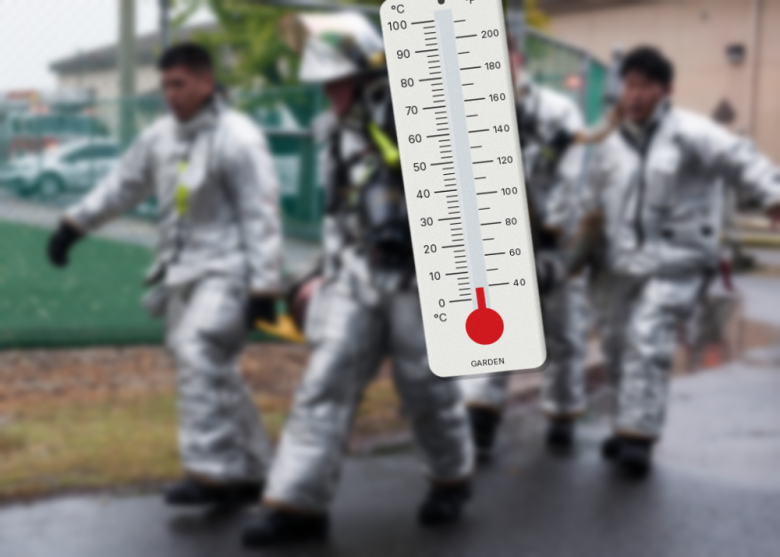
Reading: 4 °C
